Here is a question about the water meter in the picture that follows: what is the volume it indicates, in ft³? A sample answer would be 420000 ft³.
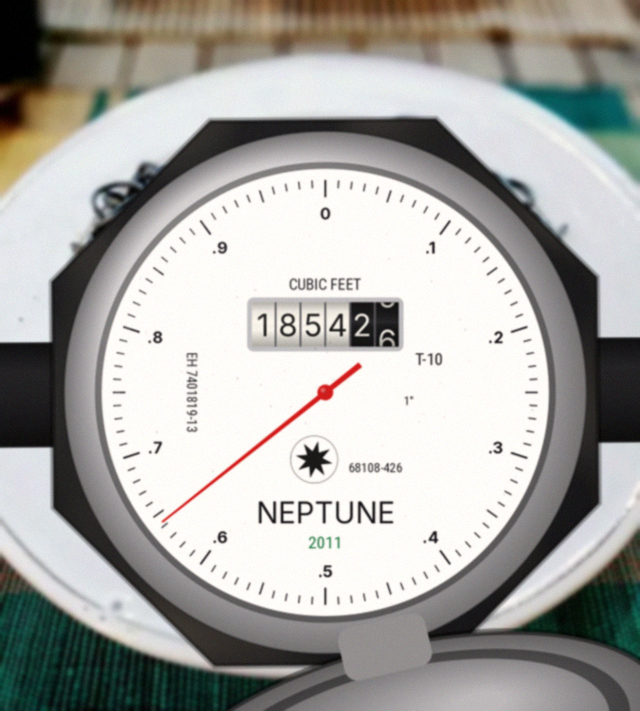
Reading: 185425.64 ft³
